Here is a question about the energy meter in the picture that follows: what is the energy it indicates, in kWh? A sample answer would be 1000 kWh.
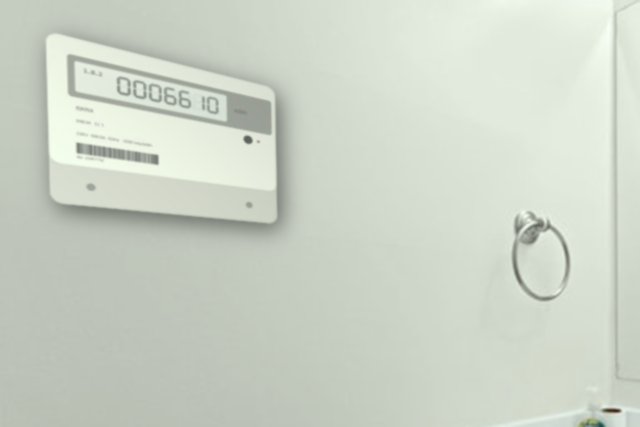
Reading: 6610 kWh
